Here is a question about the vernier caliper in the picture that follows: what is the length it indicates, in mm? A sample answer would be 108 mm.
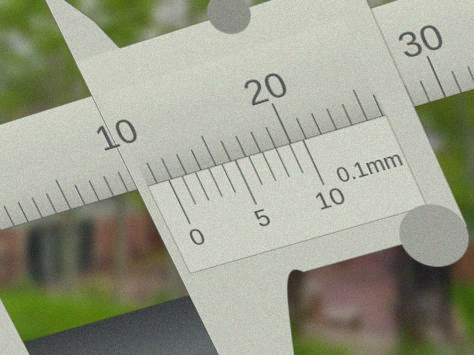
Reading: 11.8 mm
